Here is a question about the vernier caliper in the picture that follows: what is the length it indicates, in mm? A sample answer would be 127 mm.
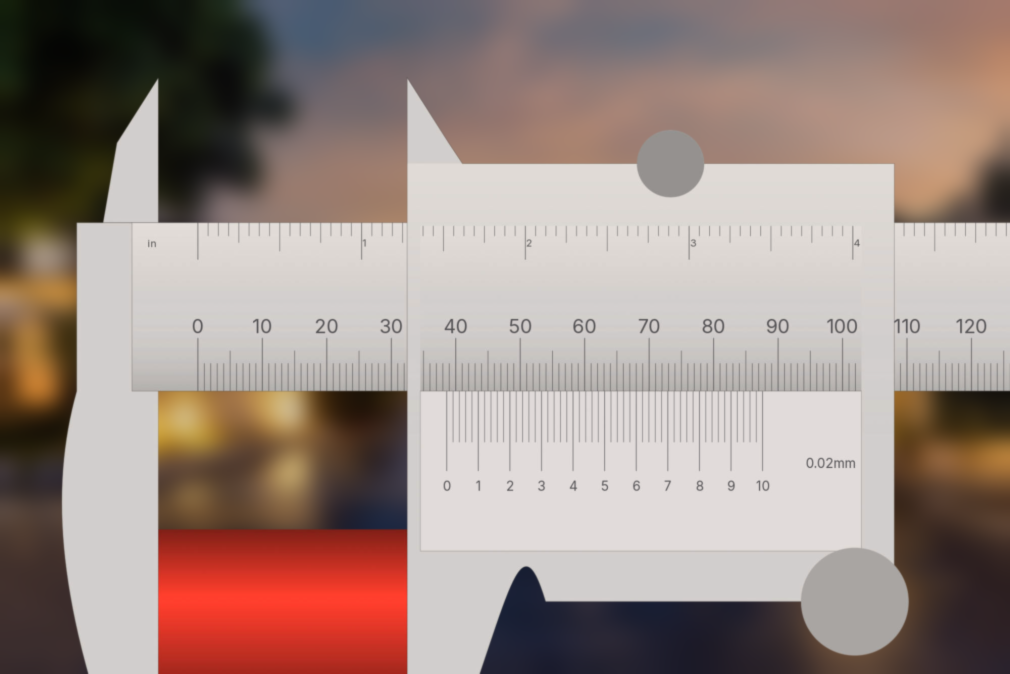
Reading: 38.6 mm
